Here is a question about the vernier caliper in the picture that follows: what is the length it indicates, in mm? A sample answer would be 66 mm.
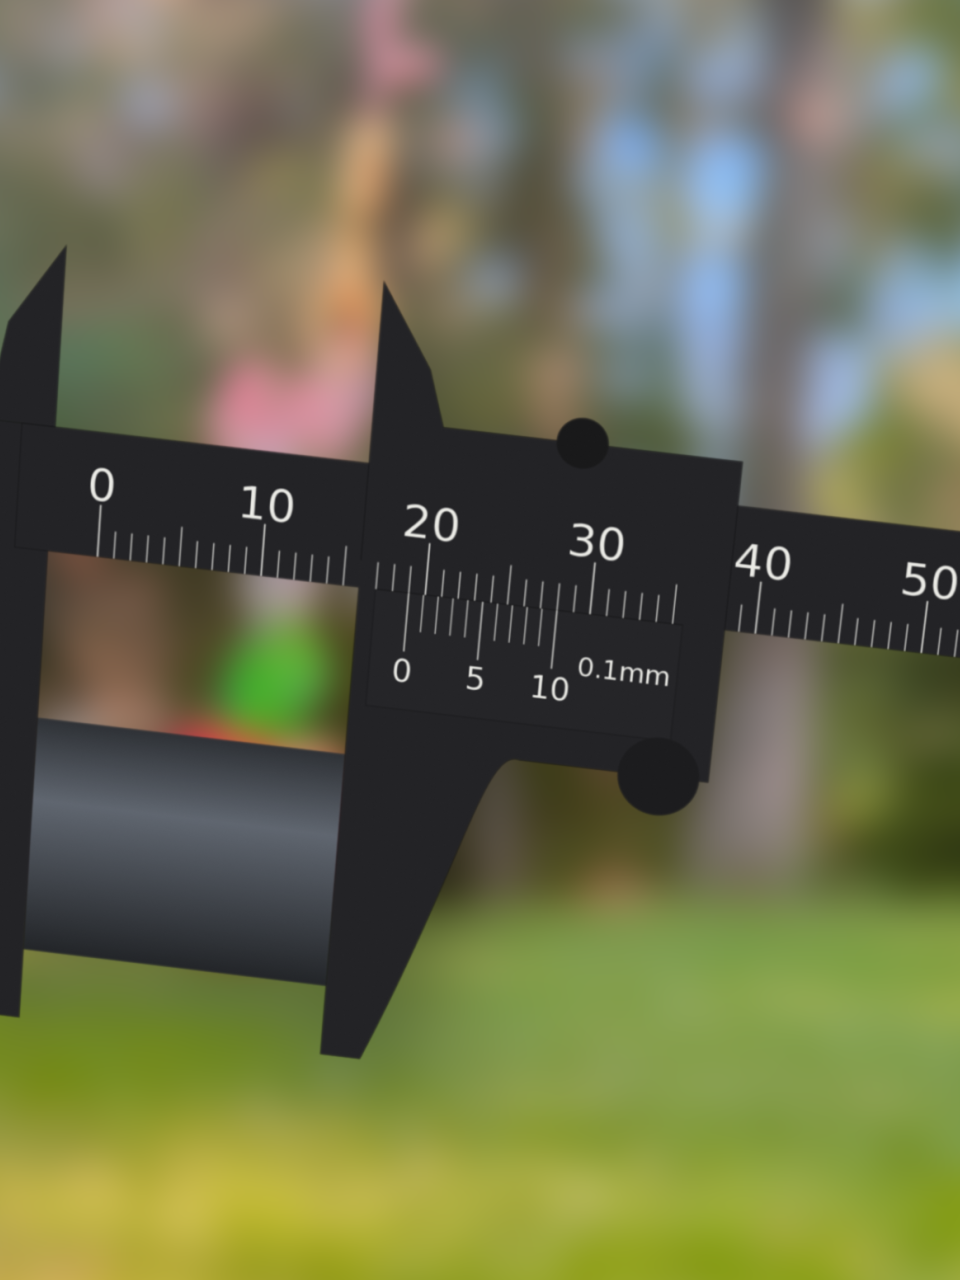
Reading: 19.0 mm
